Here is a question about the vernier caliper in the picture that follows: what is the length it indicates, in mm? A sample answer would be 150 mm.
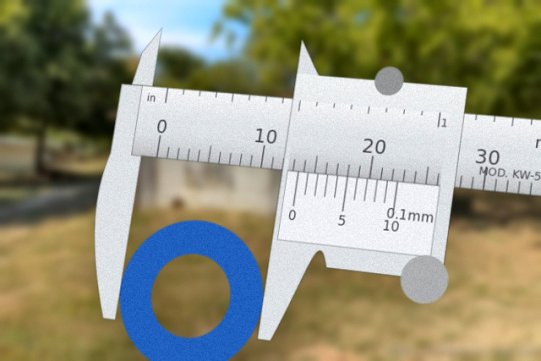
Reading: 13.5 mm
